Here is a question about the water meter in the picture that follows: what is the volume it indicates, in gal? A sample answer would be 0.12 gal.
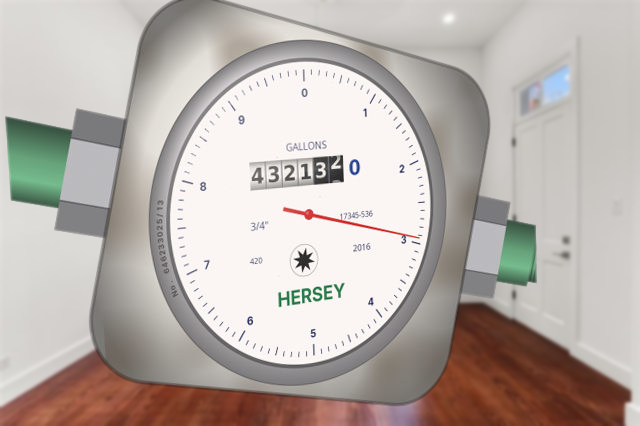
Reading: 4321322.9 gal
